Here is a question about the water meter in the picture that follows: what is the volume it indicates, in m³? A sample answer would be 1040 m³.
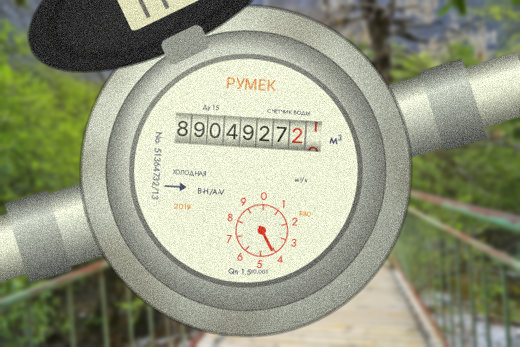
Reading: 8904927.214 m³
